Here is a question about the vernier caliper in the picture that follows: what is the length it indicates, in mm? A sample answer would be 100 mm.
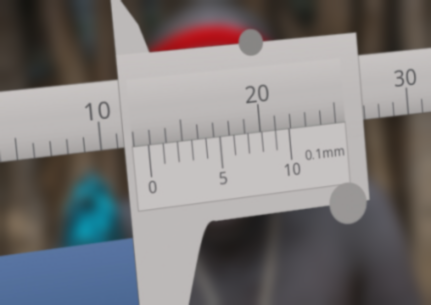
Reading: 12.9 mm
